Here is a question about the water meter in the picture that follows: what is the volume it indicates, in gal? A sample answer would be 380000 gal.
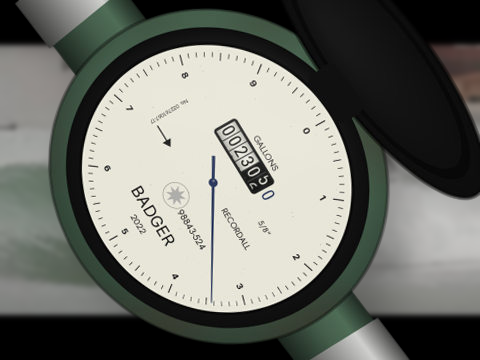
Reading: 23053.4 gal
